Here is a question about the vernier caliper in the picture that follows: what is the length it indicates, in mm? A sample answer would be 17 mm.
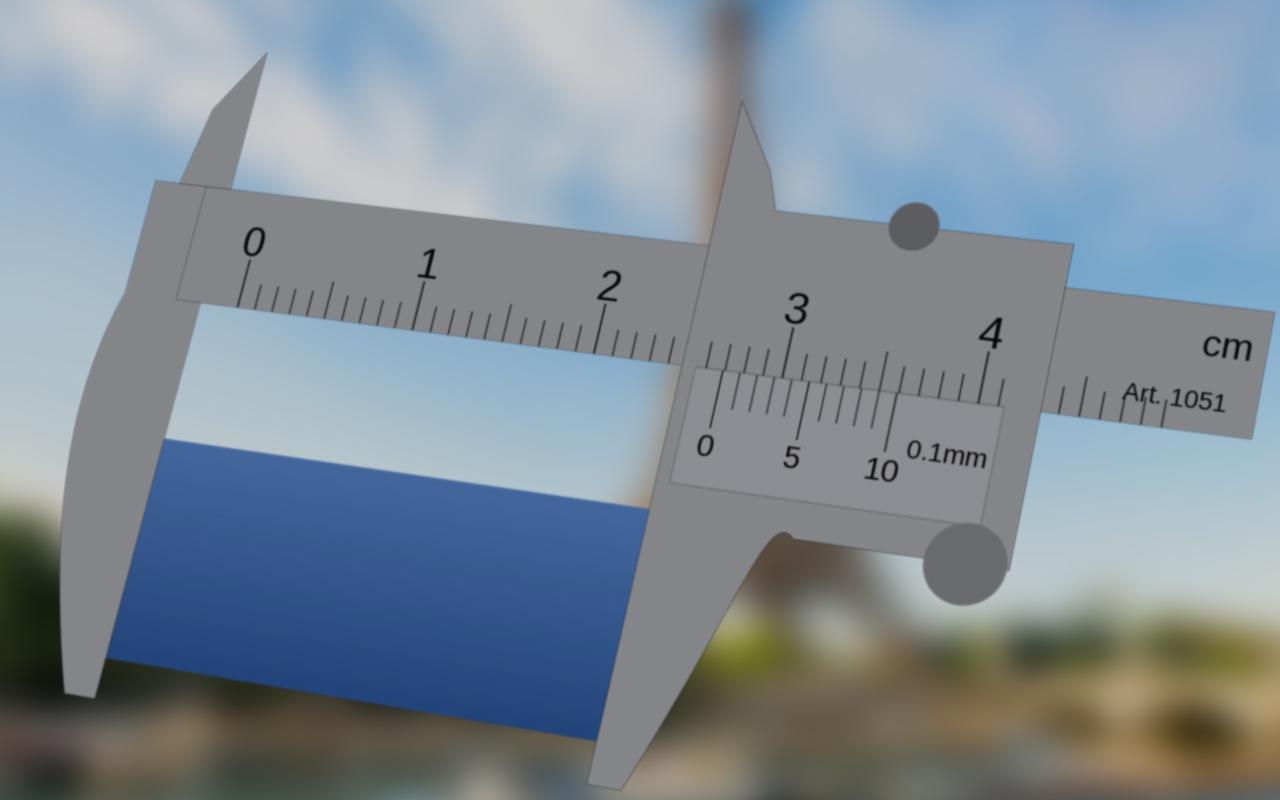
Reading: 26.9 mm
